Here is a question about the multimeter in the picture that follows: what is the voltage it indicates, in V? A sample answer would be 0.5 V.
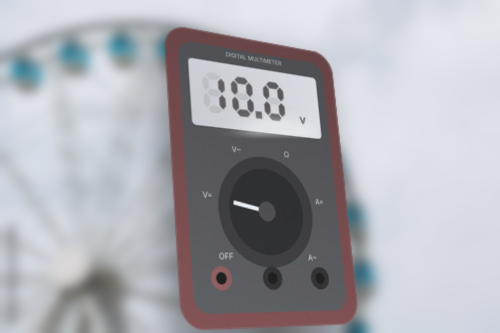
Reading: 10.0 V
